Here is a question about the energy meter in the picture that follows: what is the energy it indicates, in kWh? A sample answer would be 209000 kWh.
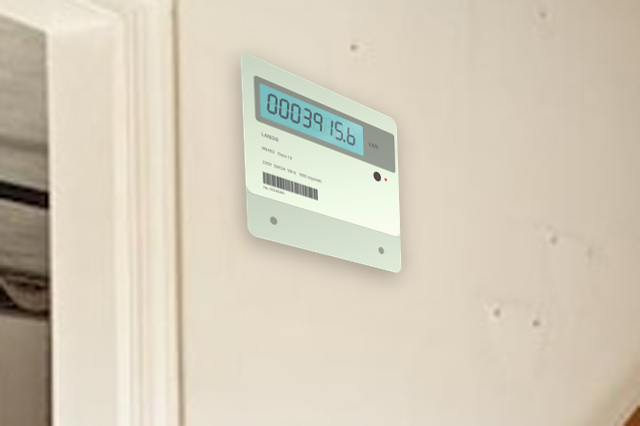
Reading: 3915.6 kWh
